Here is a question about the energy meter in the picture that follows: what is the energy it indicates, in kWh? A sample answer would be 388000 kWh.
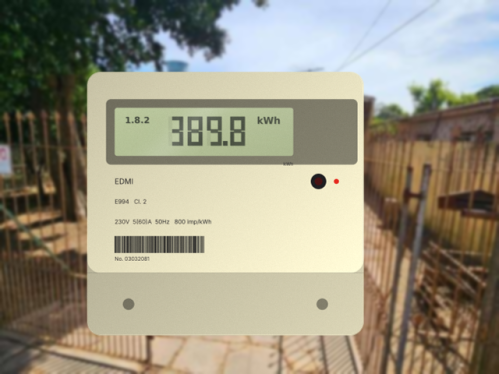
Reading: 389.8 kWh
